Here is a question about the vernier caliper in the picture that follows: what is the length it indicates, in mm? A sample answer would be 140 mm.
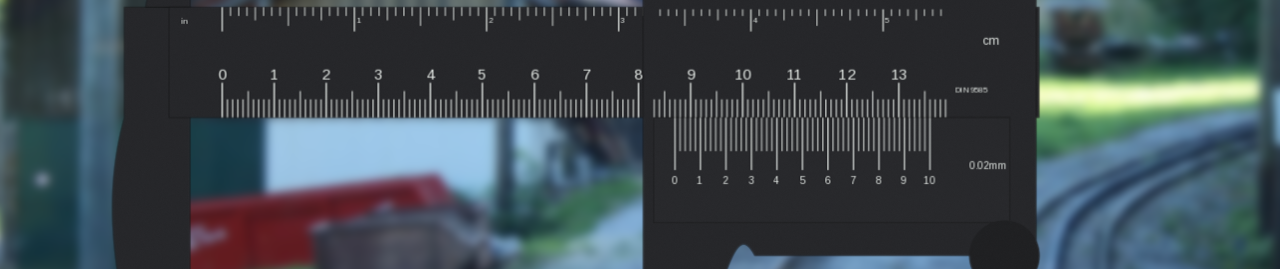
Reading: 87.0 mm
